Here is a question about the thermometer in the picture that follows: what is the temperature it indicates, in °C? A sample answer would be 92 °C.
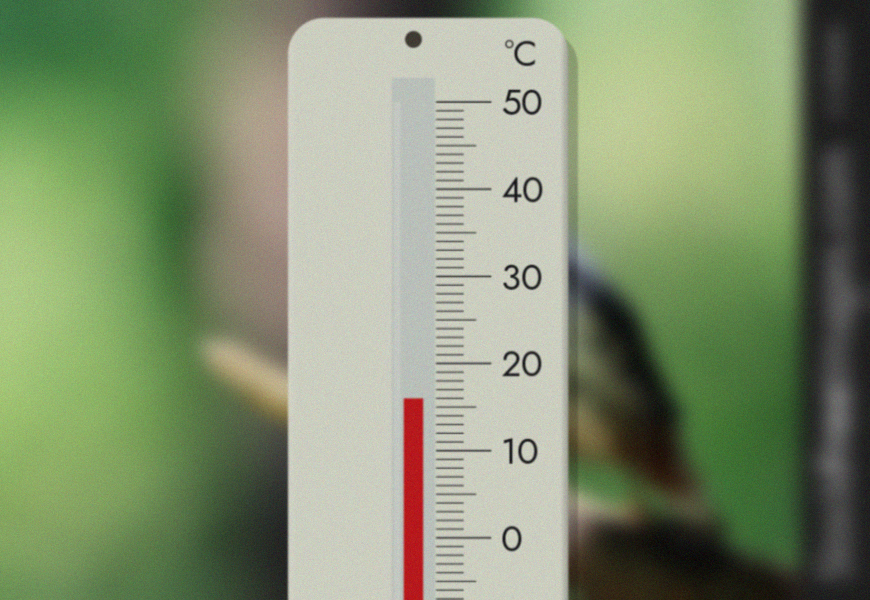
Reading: 16 °C
